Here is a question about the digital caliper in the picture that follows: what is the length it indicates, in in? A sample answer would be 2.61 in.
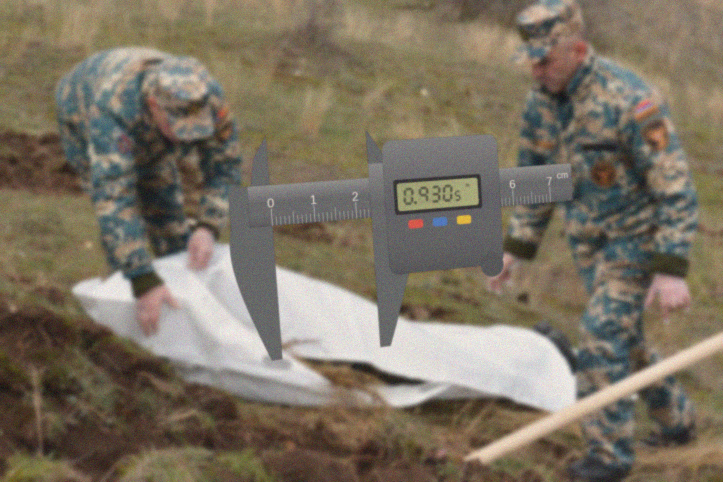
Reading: 0.9305 in
